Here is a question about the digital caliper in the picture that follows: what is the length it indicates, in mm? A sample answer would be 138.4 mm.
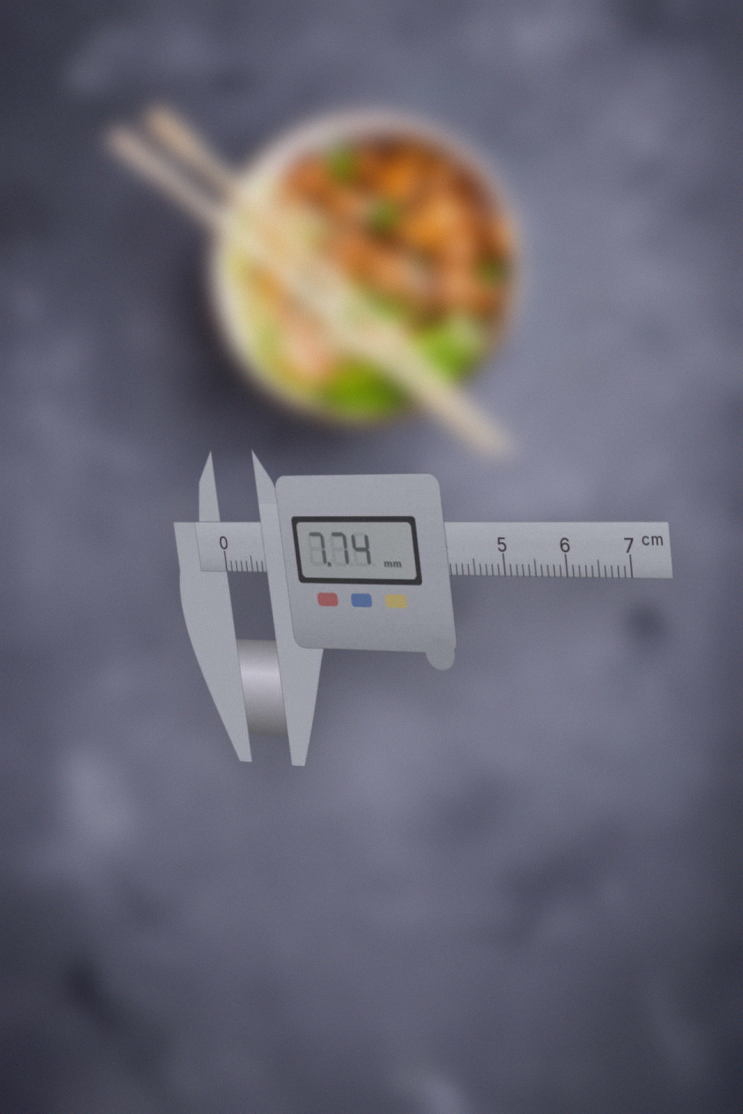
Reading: 7.74 mm
